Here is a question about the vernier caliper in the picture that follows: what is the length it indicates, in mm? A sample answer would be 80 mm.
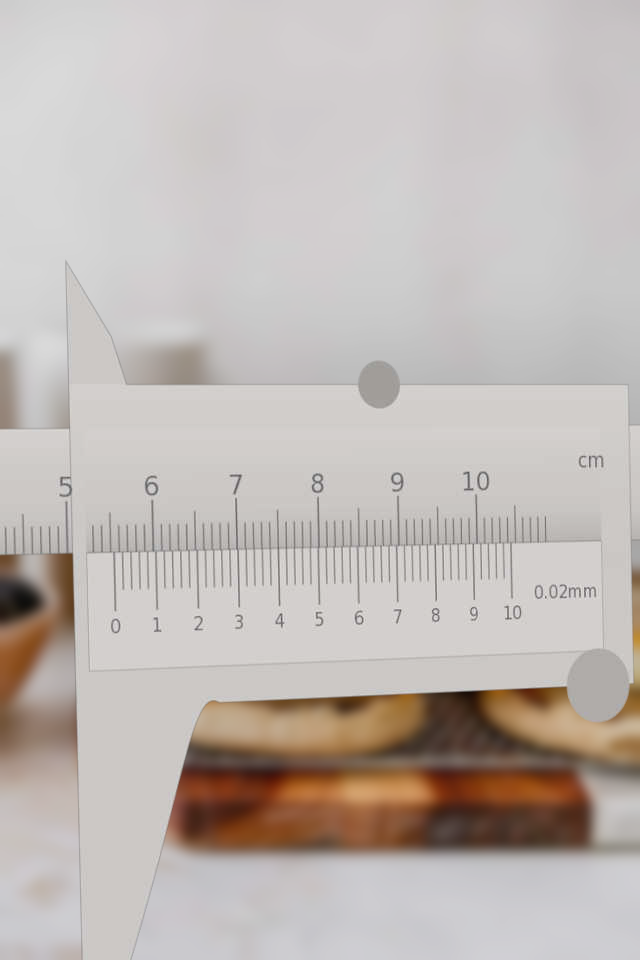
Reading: 55.4 mm
